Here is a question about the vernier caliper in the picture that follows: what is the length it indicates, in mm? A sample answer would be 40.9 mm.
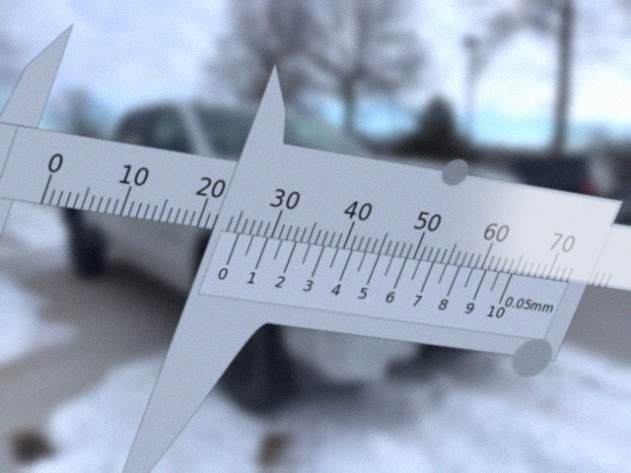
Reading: 25.6 mm
